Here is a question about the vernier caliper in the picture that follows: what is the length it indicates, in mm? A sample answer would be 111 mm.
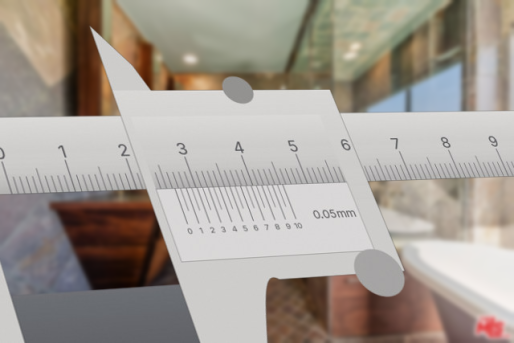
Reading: 26.4 mm
